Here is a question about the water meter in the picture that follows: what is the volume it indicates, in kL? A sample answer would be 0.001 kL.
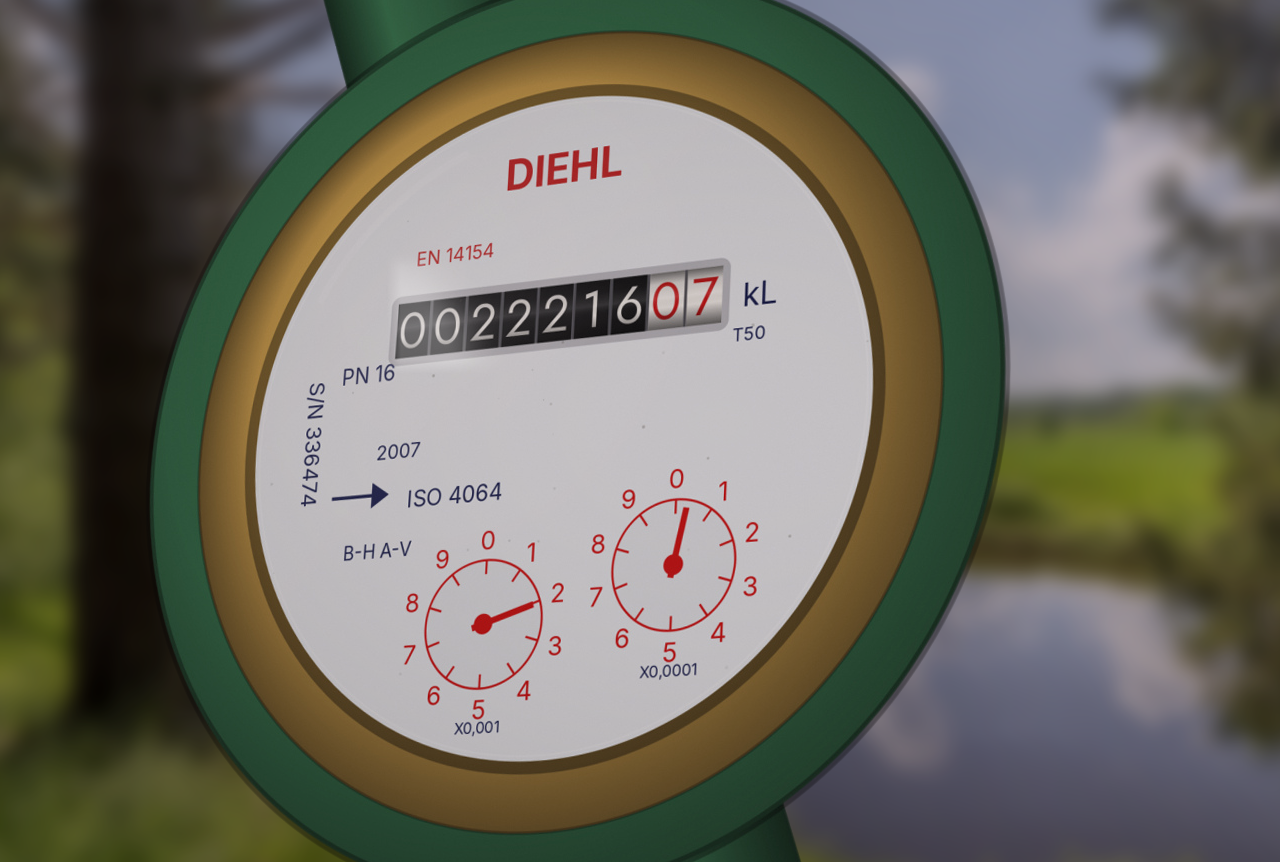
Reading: 22216.0720 kL
